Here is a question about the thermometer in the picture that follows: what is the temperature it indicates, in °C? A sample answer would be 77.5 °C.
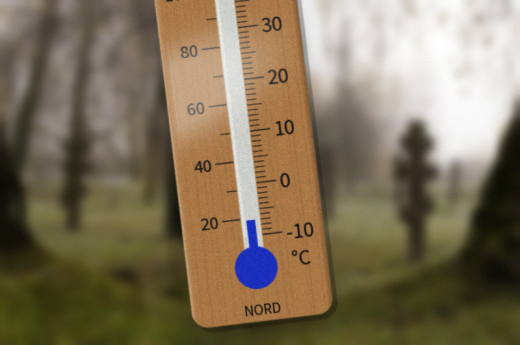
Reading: -7 °C
